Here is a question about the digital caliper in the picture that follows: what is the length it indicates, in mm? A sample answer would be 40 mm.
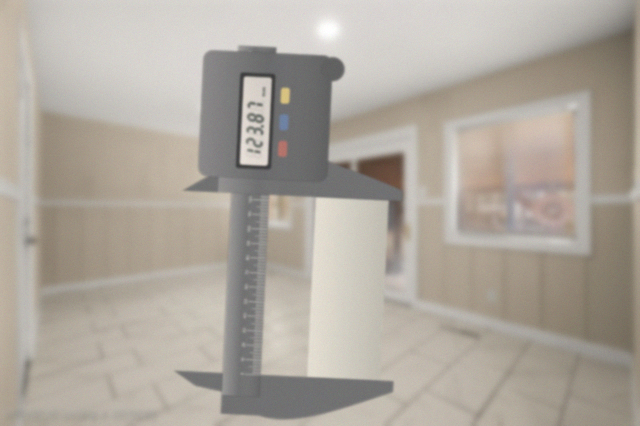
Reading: 123.87 mm
